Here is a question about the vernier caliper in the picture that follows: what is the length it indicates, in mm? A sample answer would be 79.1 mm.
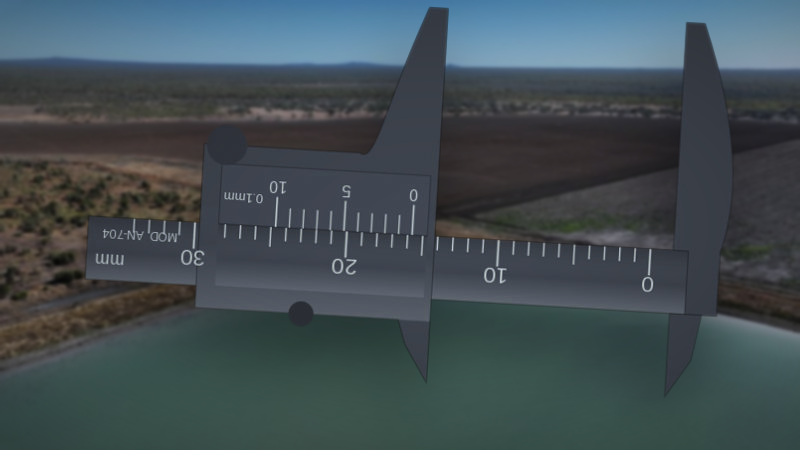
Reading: 15.7 mm
